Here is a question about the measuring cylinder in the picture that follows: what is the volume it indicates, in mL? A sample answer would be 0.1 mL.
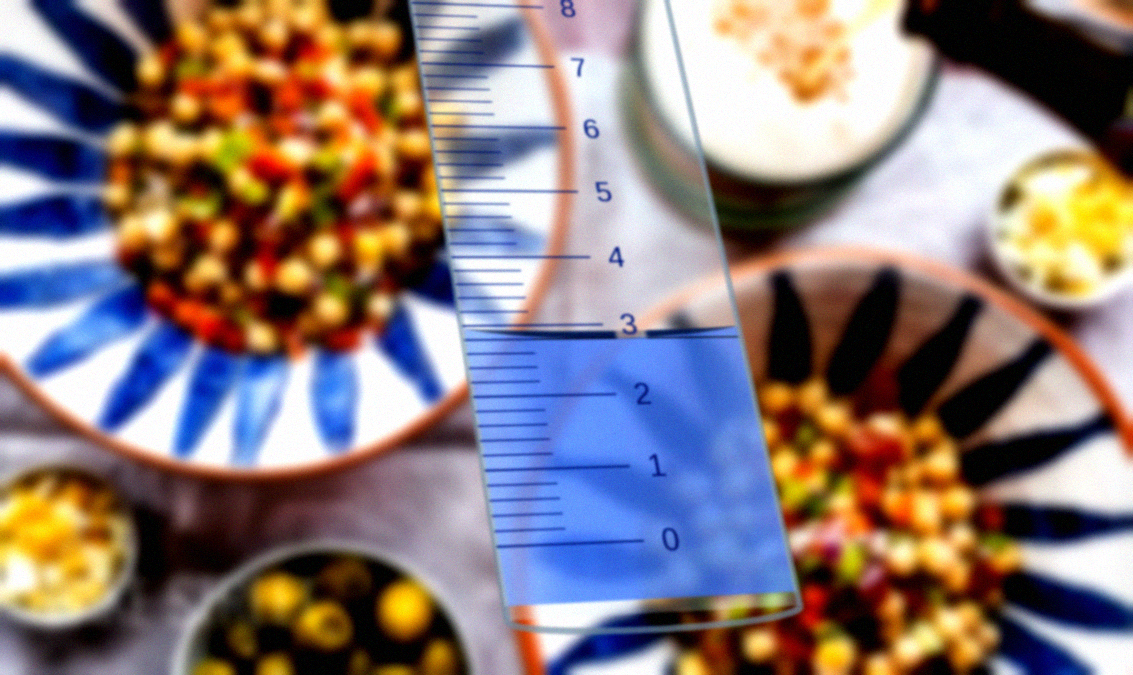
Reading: 2.8 mL
